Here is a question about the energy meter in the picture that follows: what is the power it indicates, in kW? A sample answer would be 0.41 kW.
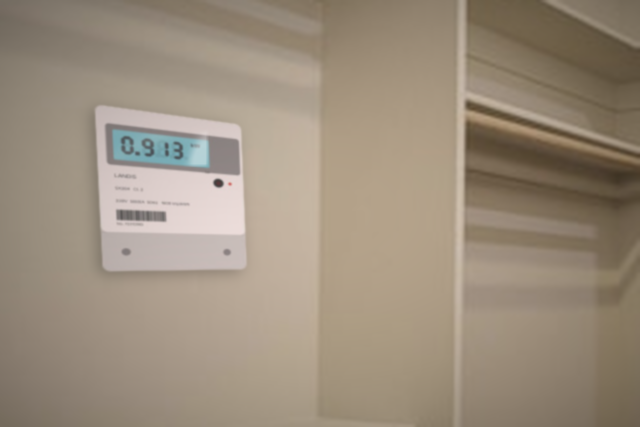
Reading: 0.913 kW
